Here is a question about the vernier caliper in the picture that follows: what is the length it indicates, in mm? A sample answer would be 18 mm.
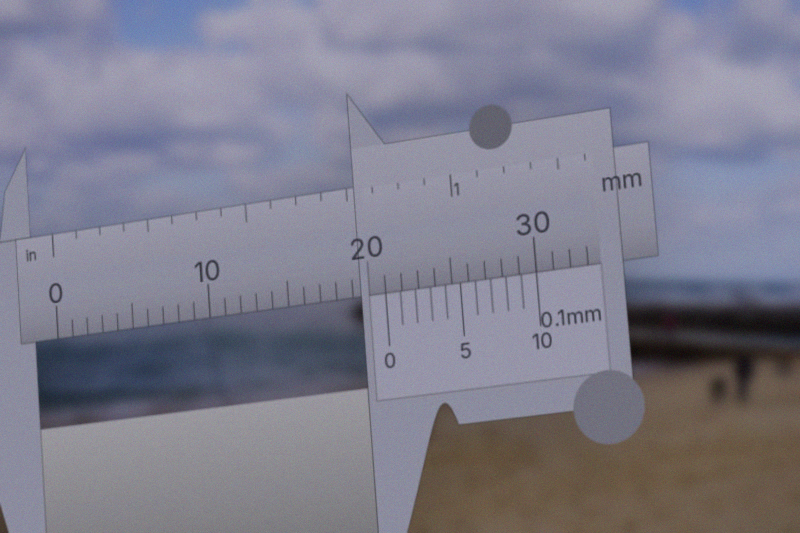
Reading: 21.0 mm
